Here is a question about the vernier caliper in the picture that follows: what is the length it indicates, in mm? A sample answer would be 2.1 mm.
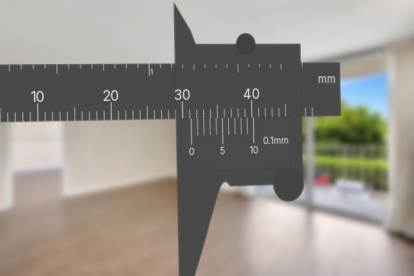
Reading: 31.2 mm
